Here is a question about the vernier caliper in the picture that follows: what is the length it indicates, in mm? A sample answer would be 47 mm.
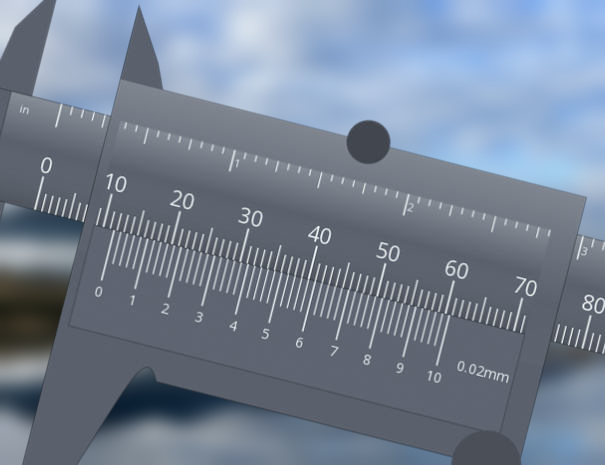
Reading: 11.6 mm
